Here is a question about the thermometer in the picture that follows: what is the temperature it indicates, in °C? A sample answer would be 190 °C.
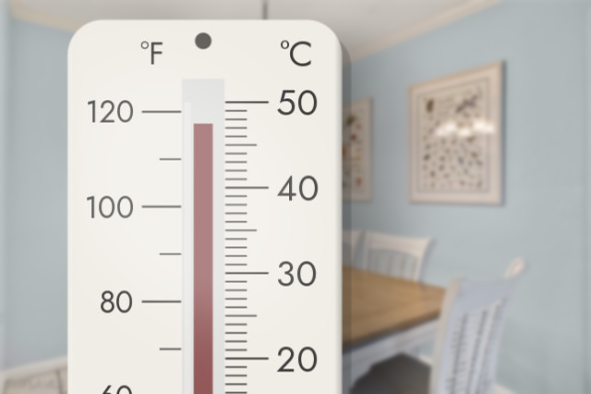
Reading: 47.5 °C
